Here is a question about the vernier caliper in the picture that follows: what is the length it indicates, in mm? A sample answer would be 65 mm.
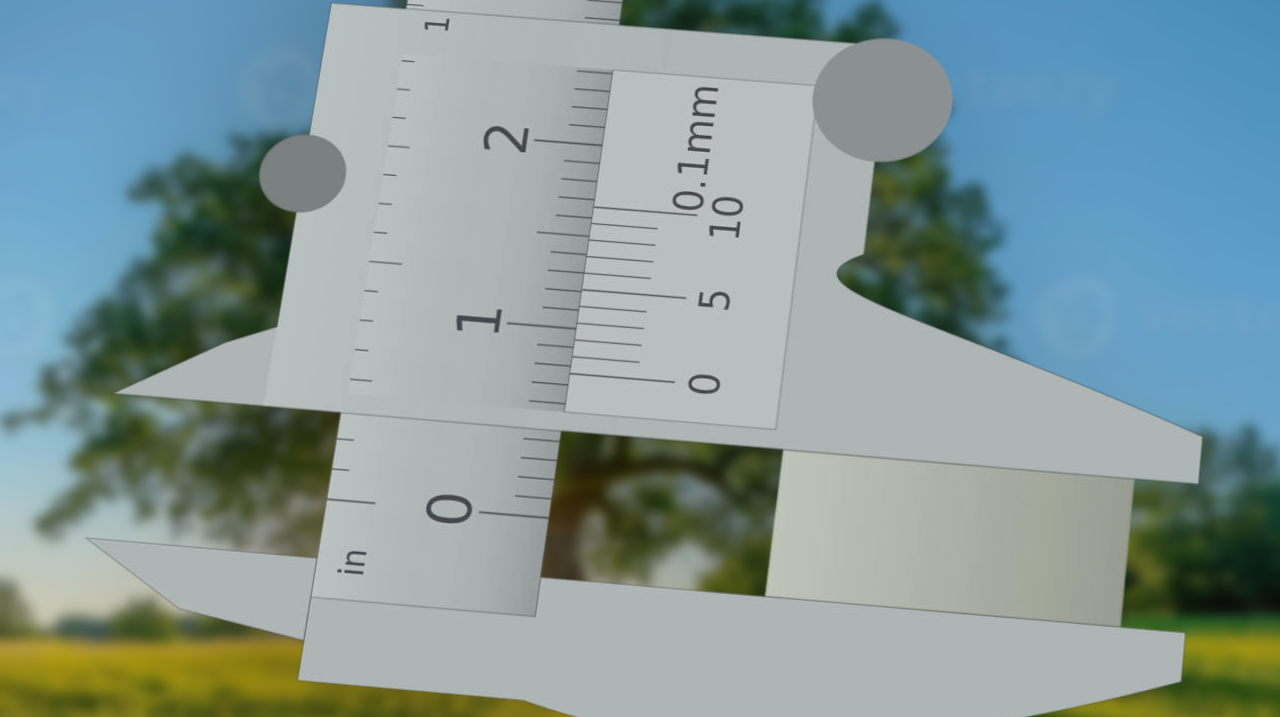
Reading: 7.6 mm
